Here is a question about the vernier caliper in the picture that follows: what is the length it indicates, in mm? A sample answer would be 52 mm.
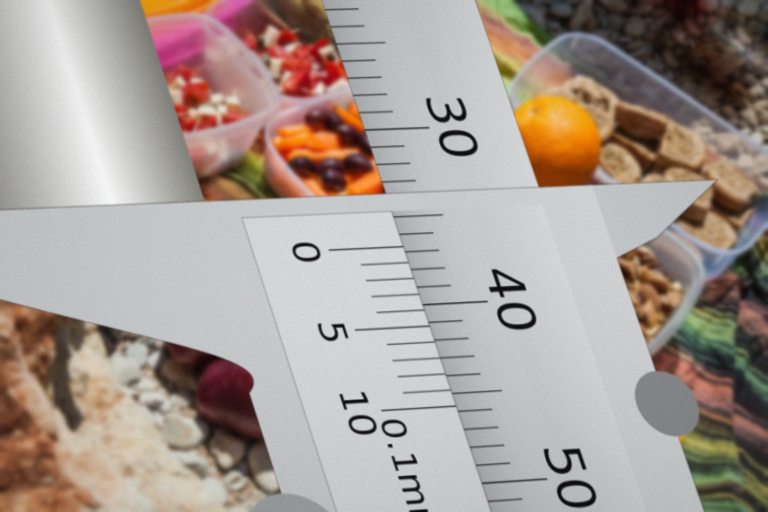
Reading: 36.7 mm
